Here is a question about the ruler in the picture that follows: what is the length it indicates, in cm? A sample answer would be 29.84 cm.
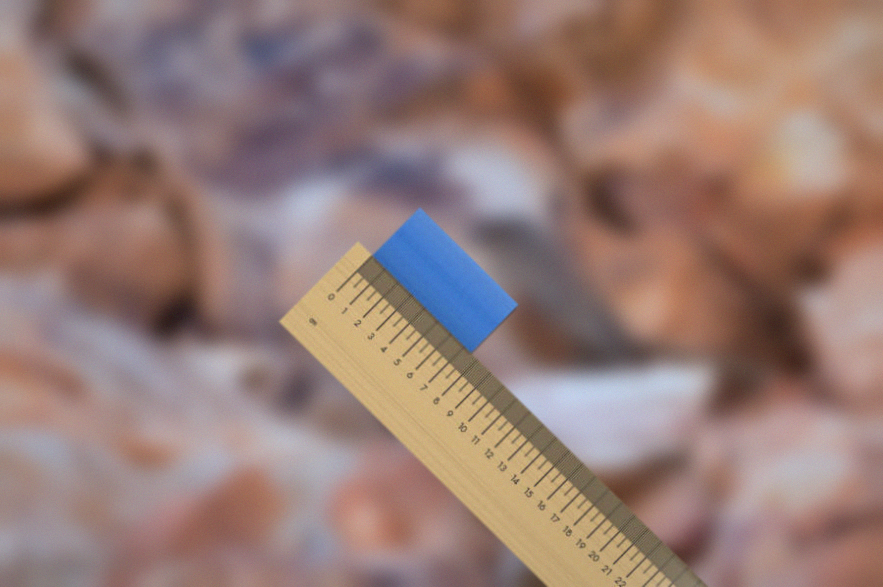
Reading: 7.5 cm
